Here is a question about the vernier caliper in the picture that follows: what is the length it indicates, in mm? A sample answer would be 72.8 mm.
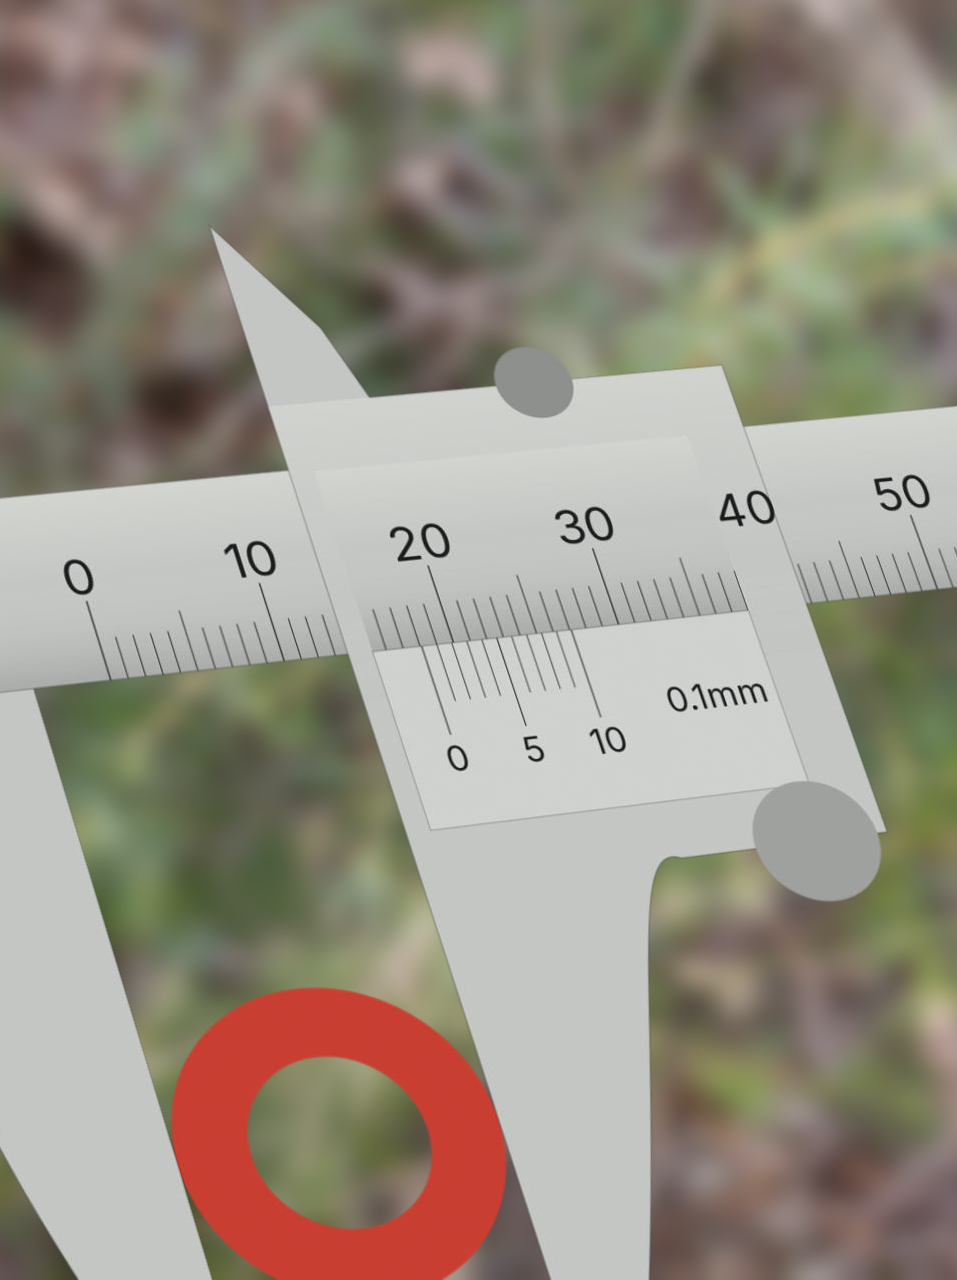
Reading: 18.1 mm
